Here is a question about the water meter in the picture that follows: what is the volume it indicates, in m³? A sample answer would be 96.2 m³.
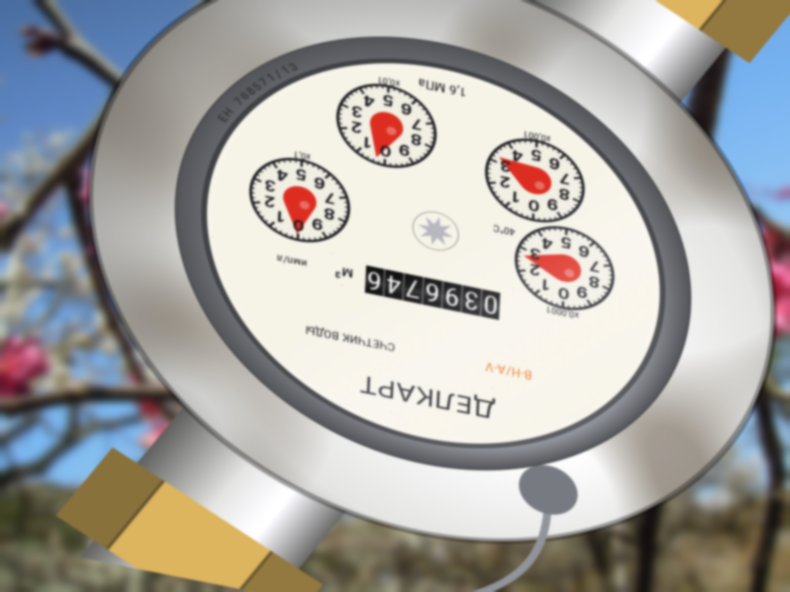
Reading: 396746.0032 m³
